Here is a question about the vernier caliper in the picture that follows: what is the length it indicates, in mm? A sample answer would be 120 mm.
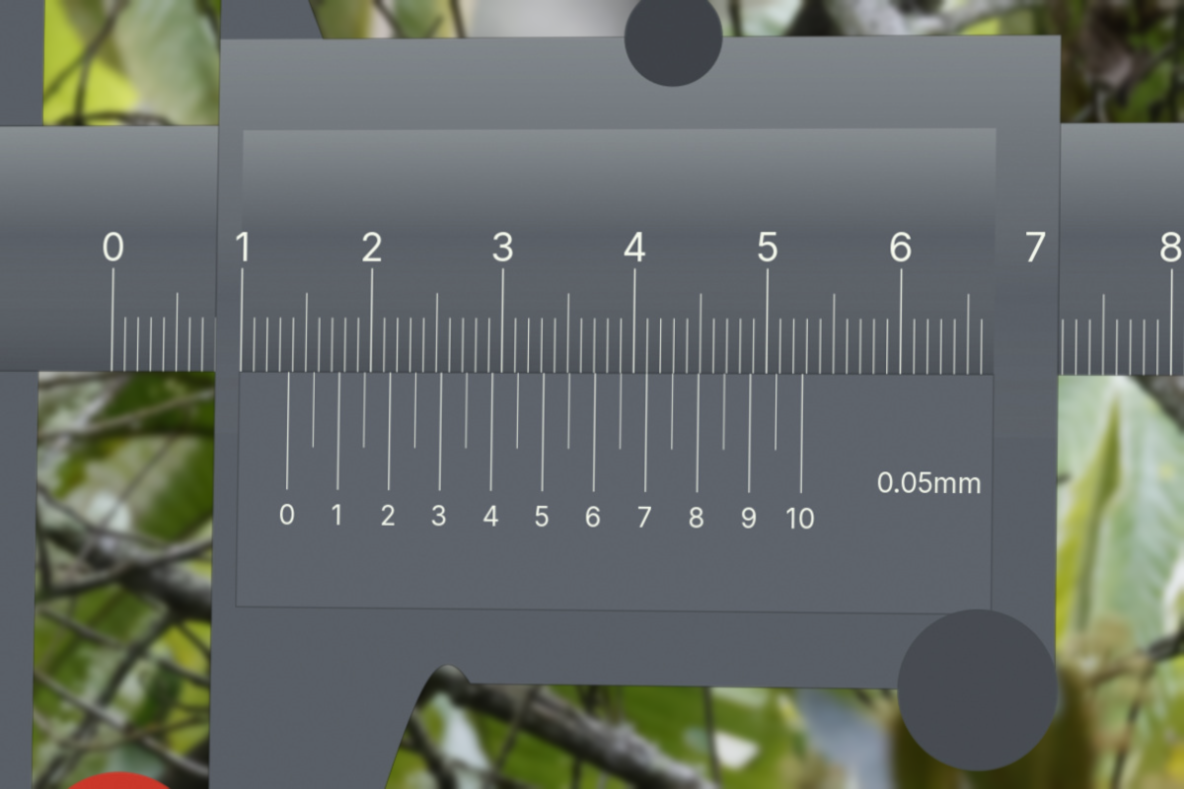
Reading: 13.7 mm
